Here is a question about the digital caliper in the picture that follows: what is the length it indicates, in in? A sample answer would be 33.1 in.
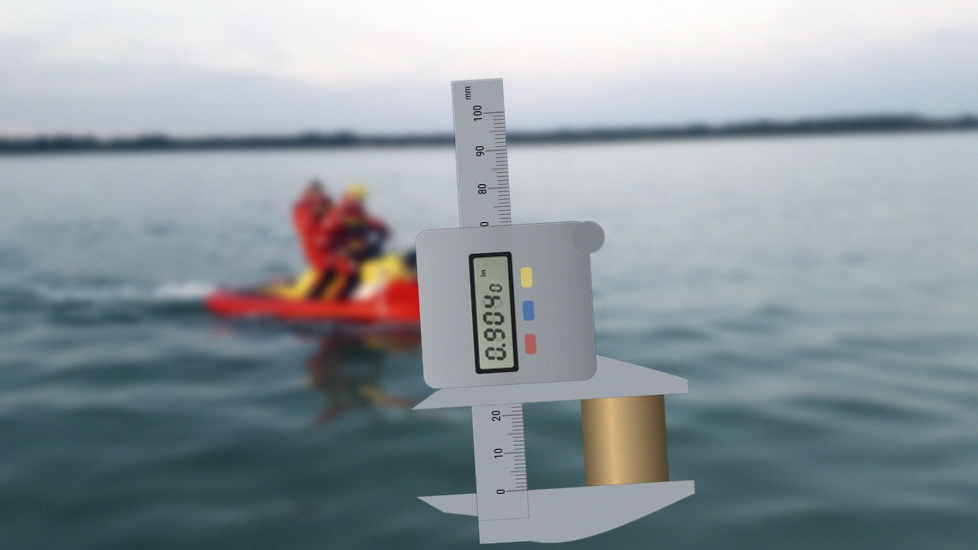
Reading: 0.9040 in
